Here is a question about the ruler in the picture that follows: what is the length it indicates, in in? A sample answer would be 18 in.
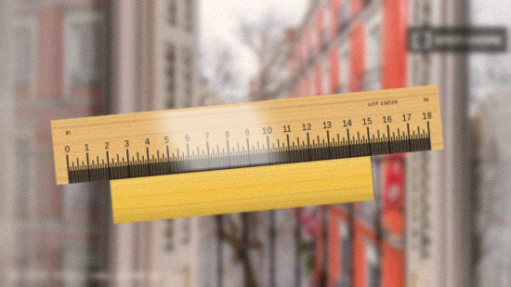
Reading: 13 in
